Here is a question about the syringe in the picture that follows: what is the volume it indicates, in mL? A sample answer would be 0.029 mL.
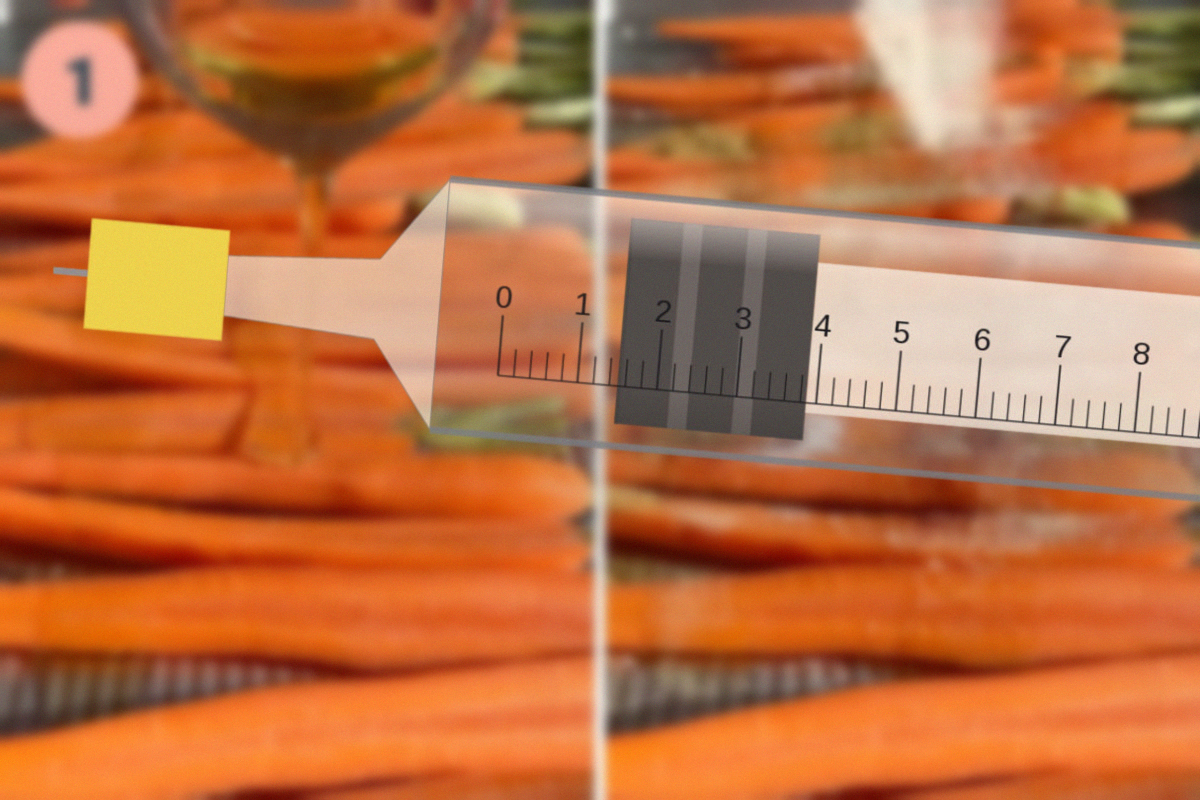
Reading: 1.5 mL
